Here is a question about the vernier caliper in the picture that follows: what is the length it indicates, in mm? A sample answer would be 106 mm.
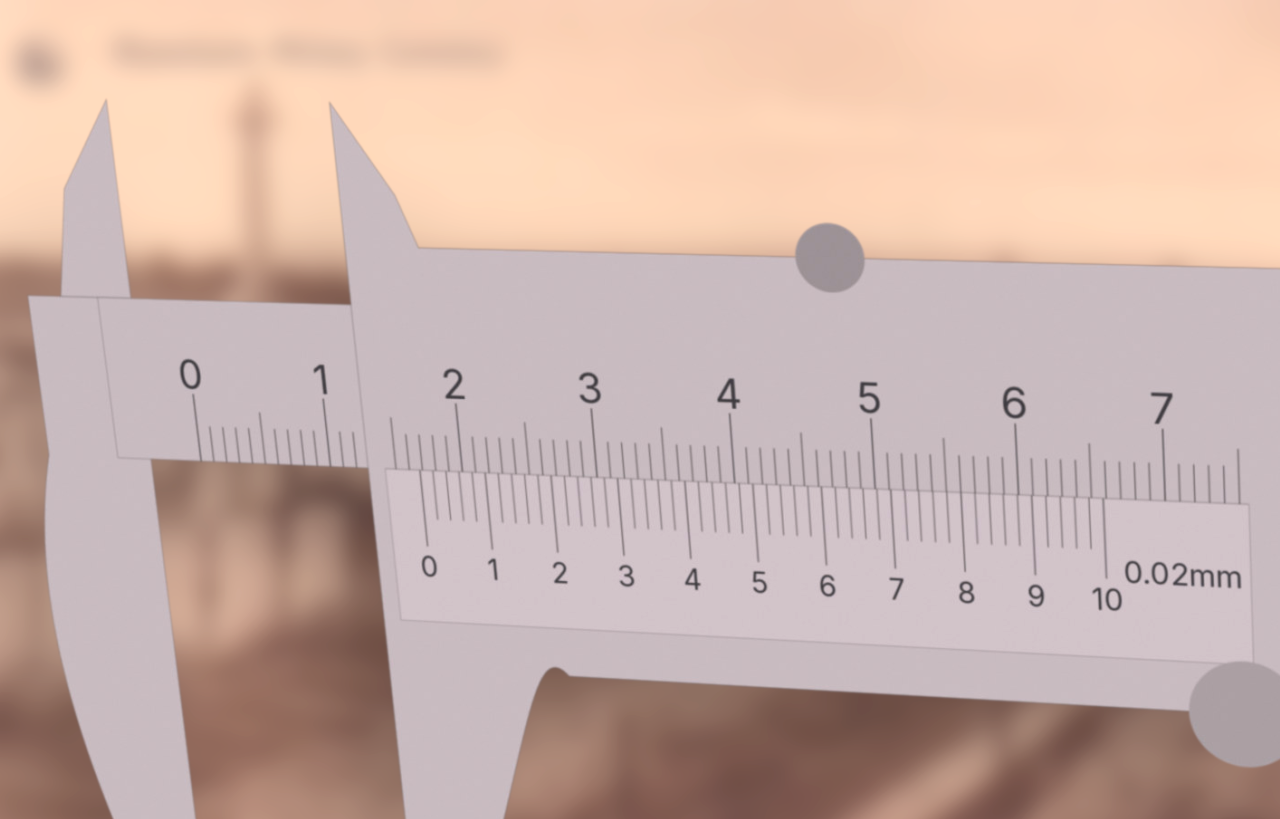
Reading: 16.8 mm
